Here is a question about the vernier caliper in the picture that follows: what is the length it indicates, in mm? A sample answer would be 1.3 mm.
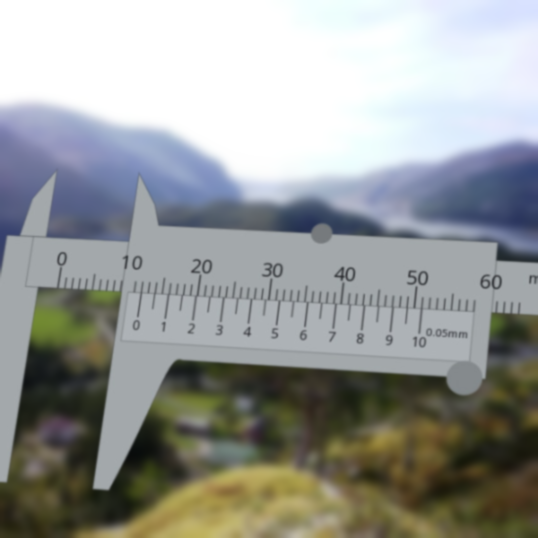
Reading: 12.0 mm
